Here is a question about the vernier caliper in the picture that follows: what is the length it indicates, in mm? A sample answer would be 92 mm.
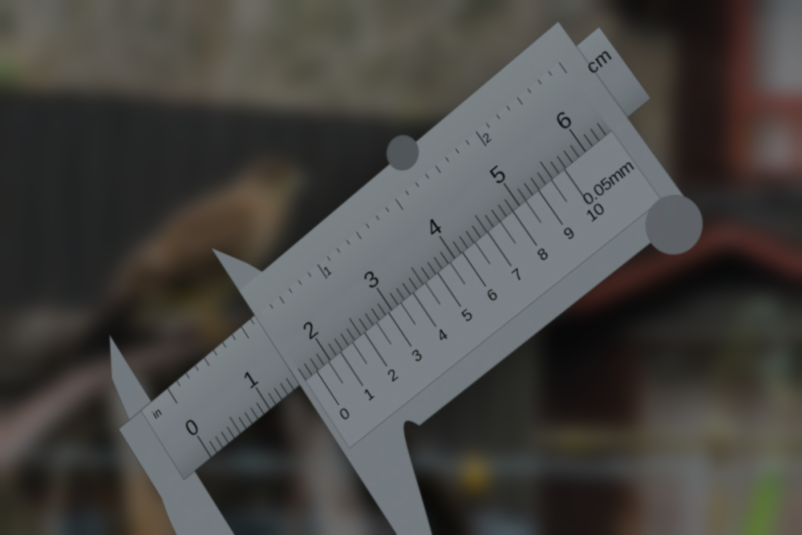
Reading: 17.8 mm
